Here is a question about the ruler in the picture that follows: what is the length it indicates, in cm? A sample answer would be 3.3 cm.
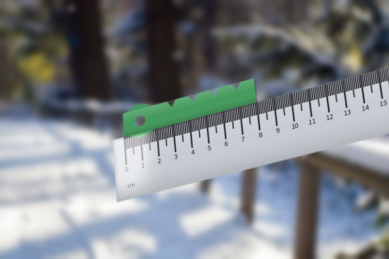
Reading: 8 cm
